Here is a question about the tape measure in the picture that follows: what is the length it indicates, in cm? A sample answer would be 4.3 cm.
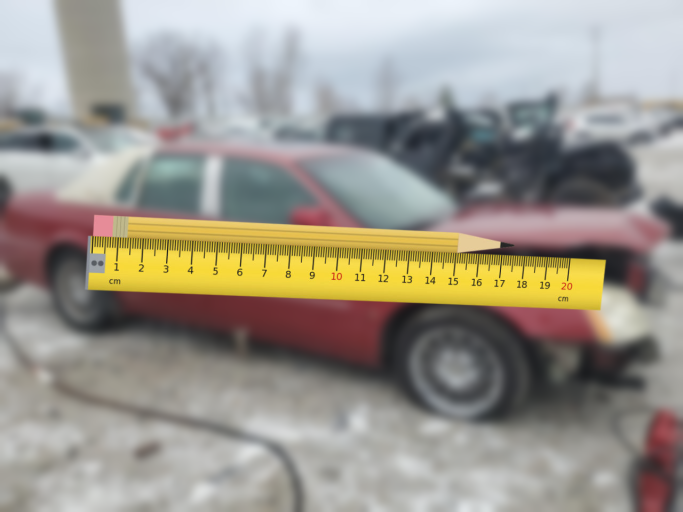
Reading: 17.5 cm
